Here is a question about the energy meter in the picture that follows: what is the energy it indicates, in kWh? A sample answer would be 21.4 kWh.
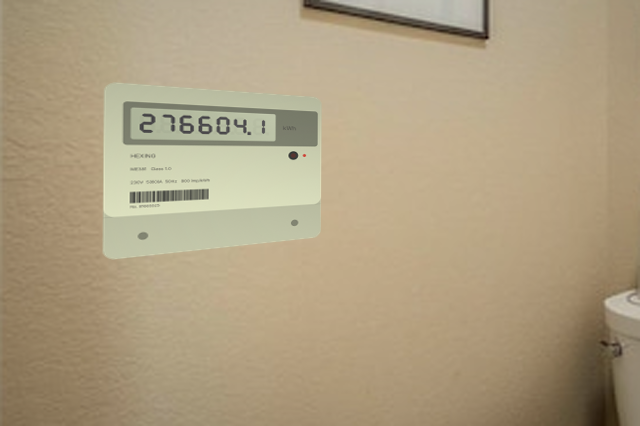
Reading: 276604.1 kWh
